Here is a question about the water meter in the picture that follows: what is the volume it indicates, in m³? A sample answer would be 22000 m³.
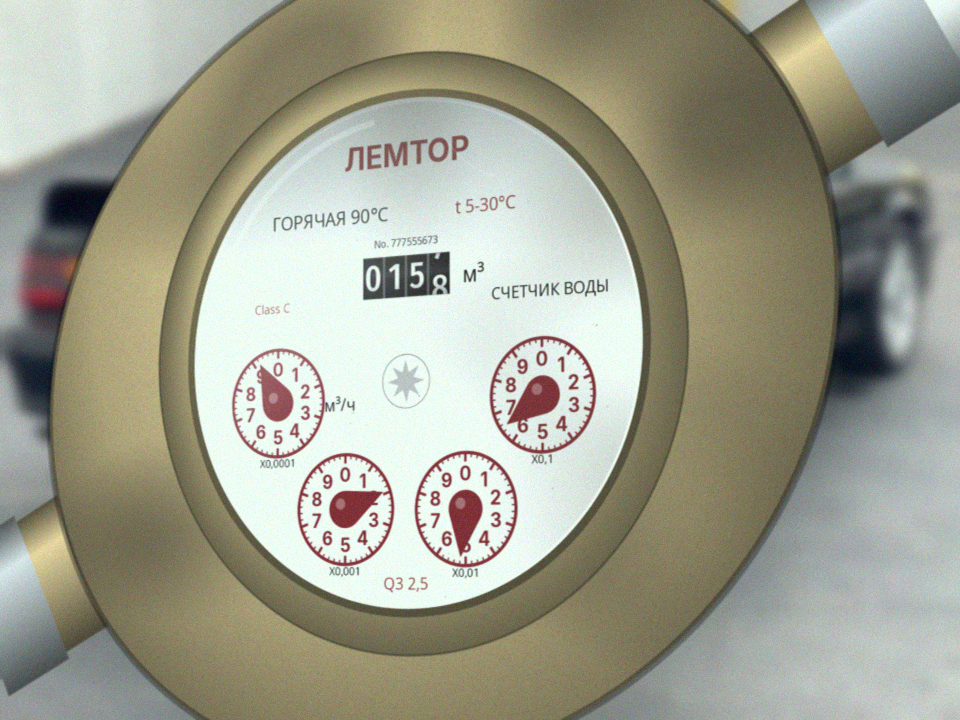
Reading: 157.6519 m³
